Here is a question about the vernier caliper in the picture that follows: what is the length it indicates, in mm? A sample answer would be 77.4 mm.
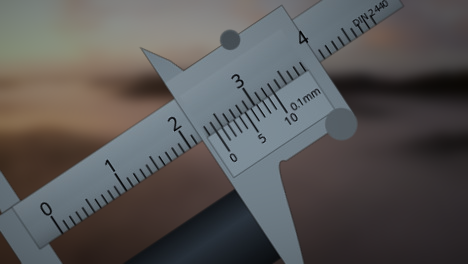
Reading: 24.0 mm
